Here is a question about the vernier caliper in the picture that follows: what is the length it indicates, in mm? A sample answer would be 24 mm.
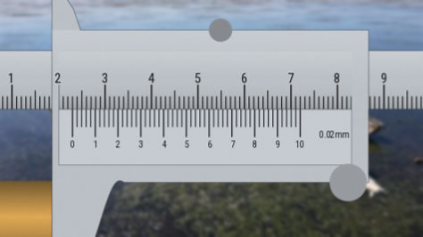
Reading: 23.0 mm
